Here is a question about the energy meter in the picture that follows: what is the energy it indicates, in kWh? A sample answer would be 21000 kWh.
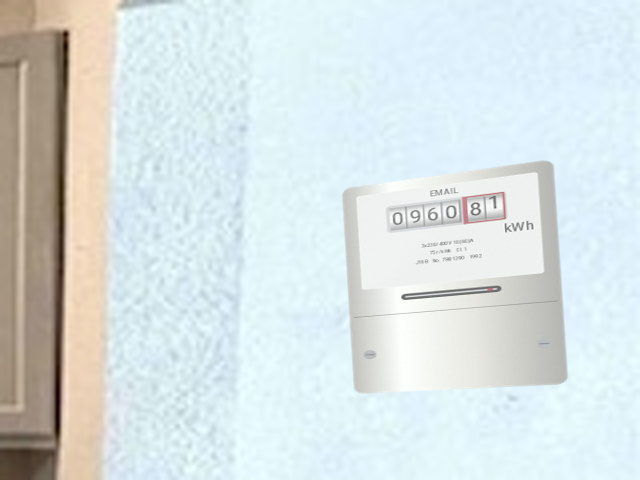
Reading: 960.81 kWh
